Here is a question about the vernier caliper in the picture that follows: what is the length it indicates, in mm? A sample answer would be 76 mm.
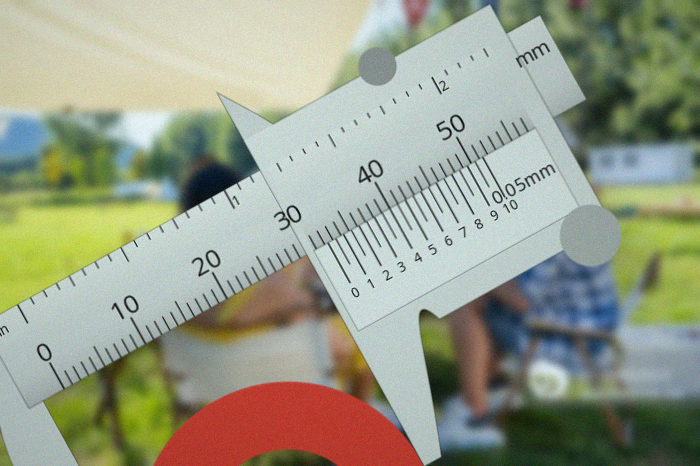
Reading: 32.4 mm
